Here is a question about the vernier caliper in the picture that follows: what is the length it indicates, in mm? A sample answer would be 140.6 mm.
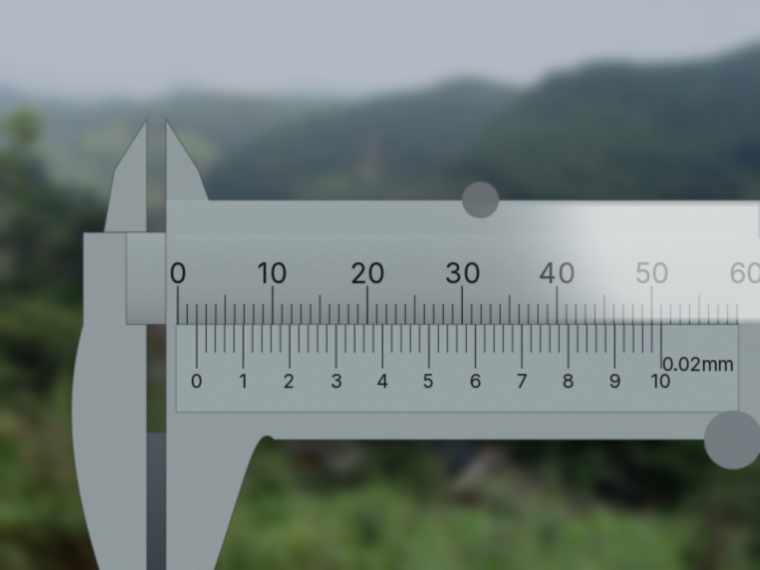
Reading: 2.0 mm
